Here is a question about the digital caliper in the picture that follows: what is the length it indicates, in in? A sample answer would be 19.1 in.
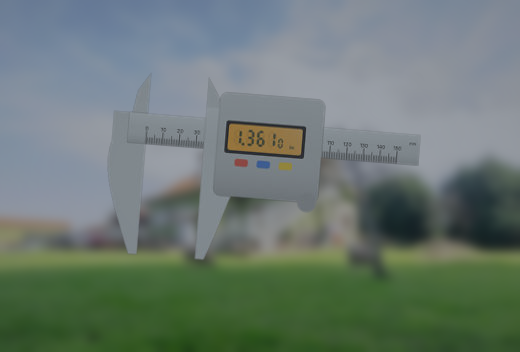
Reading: 1.3610 in
